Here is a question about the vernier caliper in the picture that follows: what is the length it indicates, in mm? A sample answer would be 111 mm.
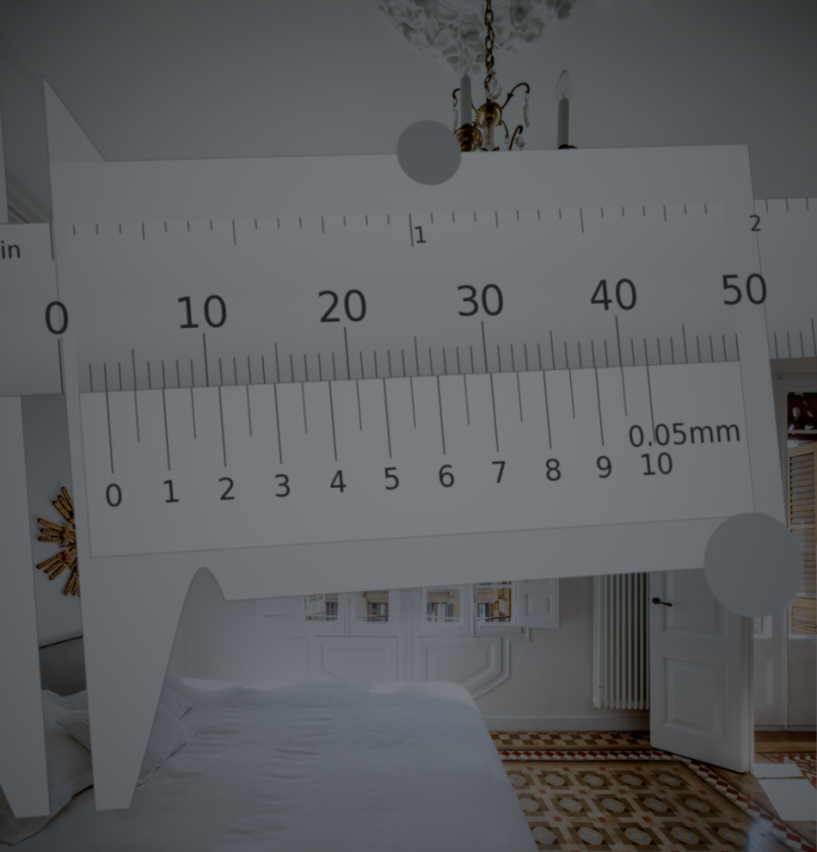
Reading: 3.0 mm
